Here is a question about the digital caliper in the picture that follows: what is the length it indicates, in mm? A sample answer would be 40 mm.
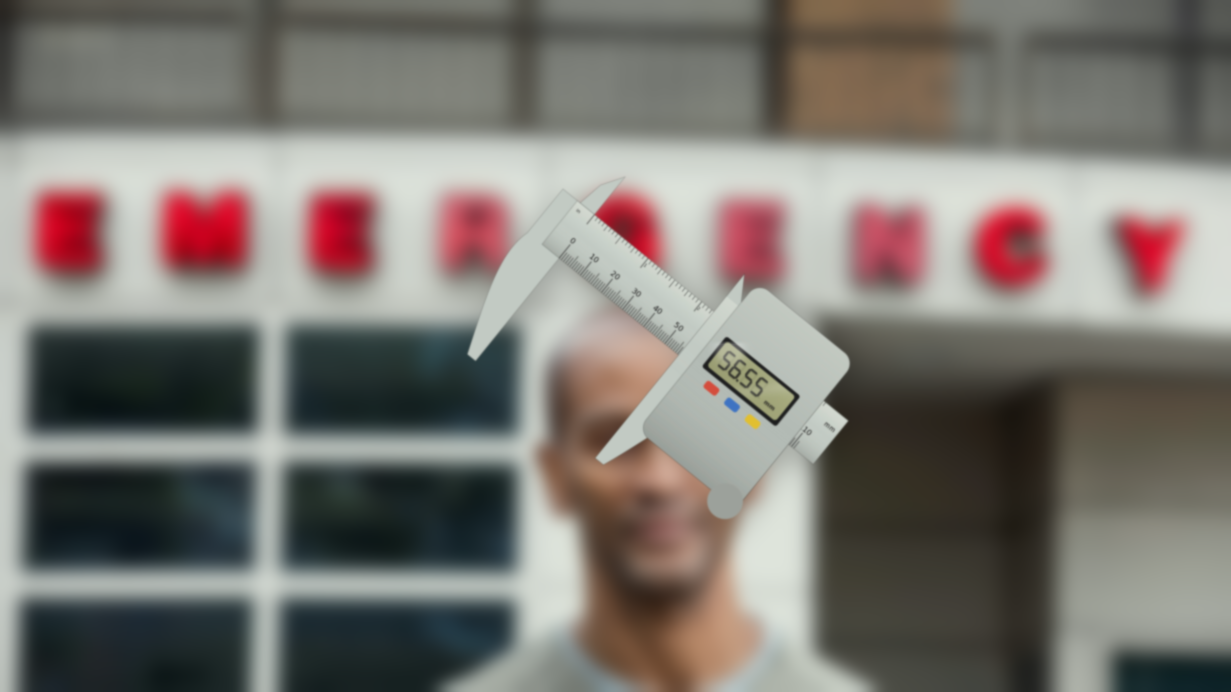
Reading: 56.55 mm
